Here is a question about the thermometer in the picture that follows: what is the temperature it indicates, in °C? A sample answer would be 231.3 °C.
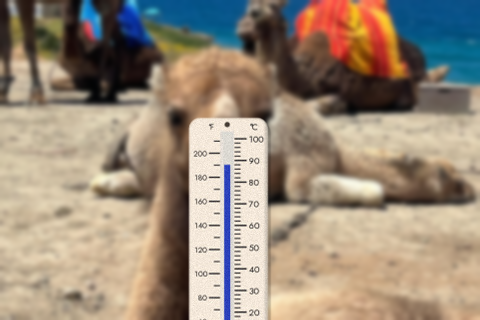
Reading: 88 °C
